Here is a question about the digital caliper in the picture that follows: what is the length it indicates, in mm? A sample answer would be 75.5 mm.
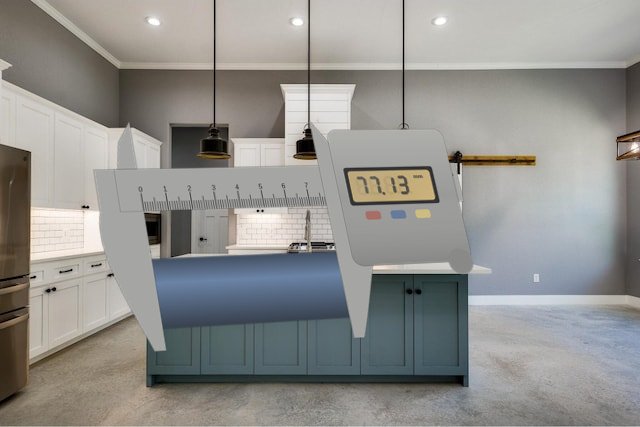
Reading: 77.13 mm
